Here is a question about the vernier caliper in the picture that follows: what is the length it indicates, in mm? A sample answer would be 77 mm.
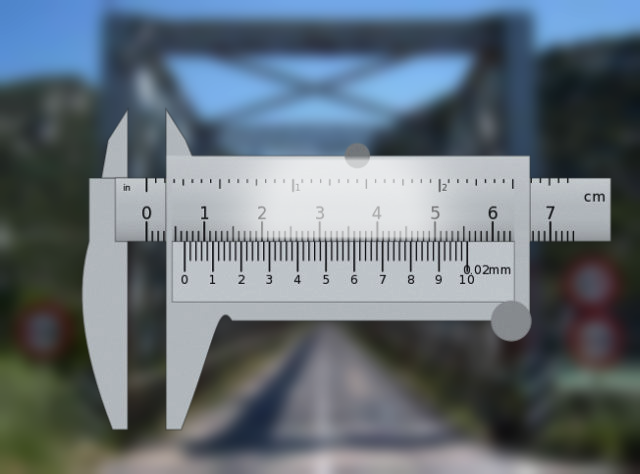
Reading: 6.6 mm
